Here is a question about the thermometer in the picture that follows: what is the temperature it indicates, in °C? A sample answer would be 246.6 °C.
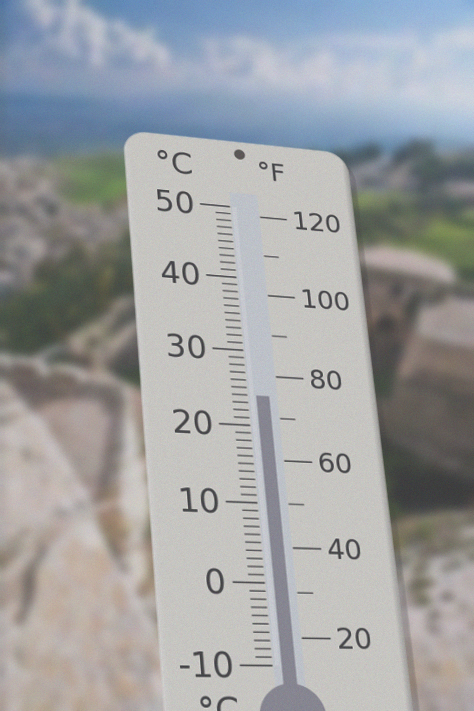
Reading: 24 °C
